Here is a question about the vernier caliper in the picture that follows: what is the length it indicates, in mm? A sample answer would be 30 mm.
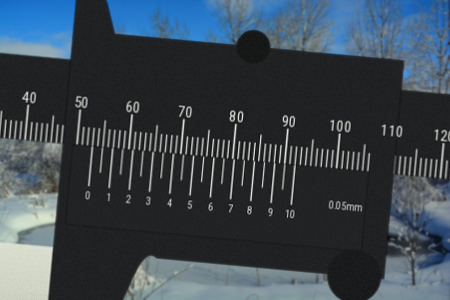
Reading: 53.0 mm
